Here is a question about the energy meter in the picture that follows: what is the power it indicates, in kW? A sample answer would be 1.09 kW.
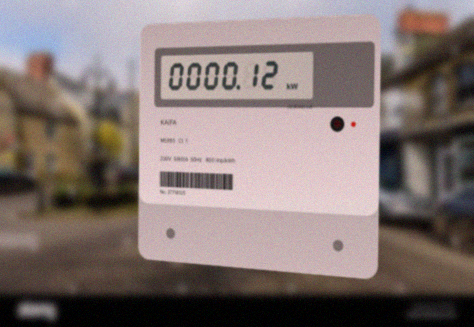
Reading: 0.12 kW
